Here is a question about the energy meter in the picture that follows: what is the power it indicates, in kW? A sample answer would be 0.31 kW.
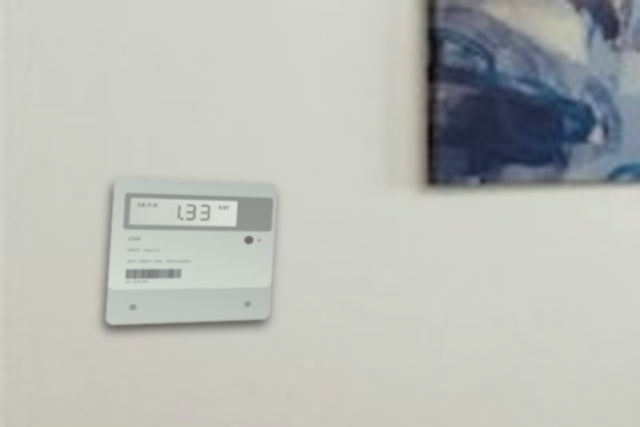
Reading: 1.33 kW
